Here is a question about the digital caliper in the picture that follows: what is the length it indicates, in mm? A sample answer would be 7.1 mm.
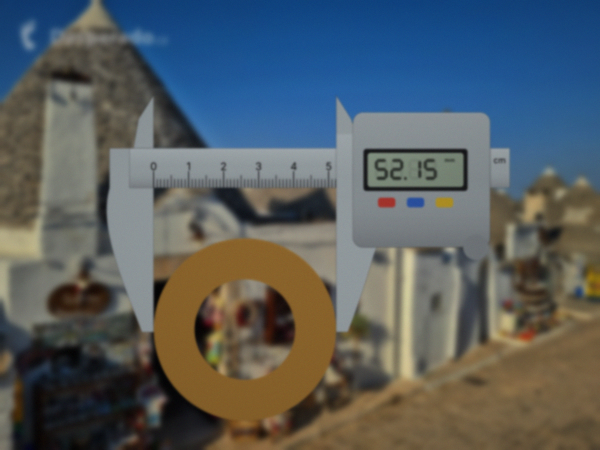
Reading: 52.15 mm
